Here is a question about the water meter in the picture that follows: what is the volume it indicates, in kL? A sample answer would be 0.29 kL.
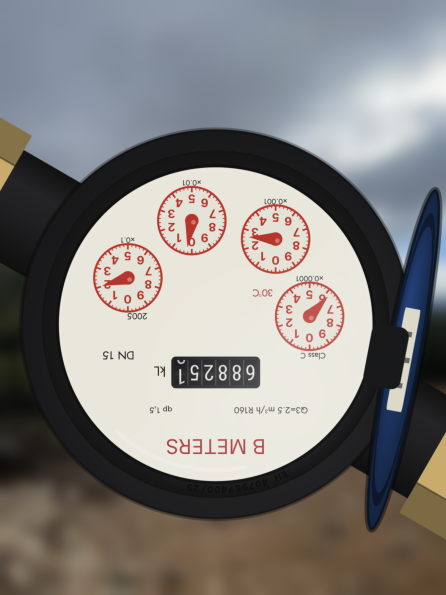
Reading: 688251.2026 kL
